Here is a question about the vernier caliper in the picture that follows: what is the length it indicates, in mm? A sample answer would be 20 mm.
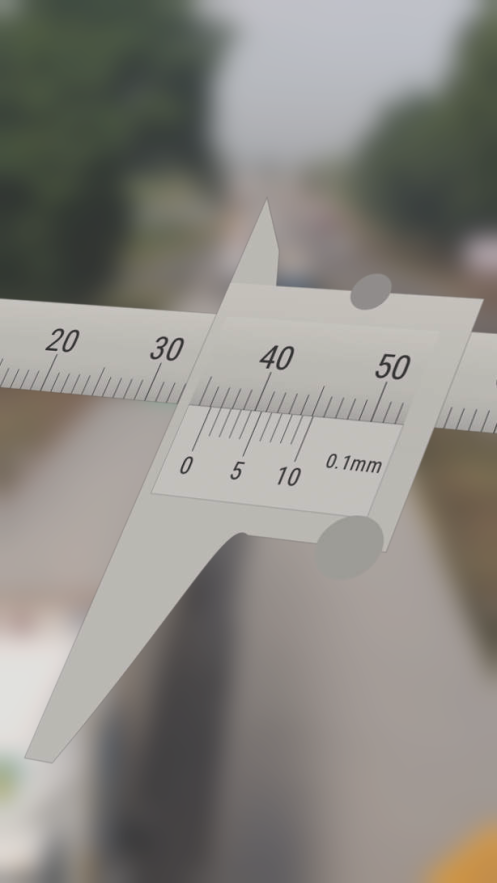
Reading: 36.1 mm
